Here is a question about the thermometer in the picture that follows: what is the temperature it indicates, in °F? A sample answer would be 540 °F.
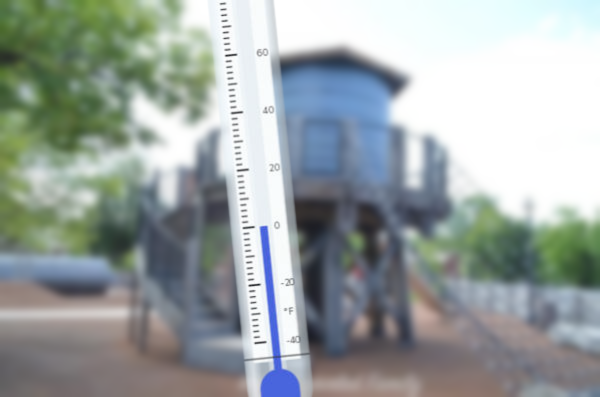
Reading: 0 °F
